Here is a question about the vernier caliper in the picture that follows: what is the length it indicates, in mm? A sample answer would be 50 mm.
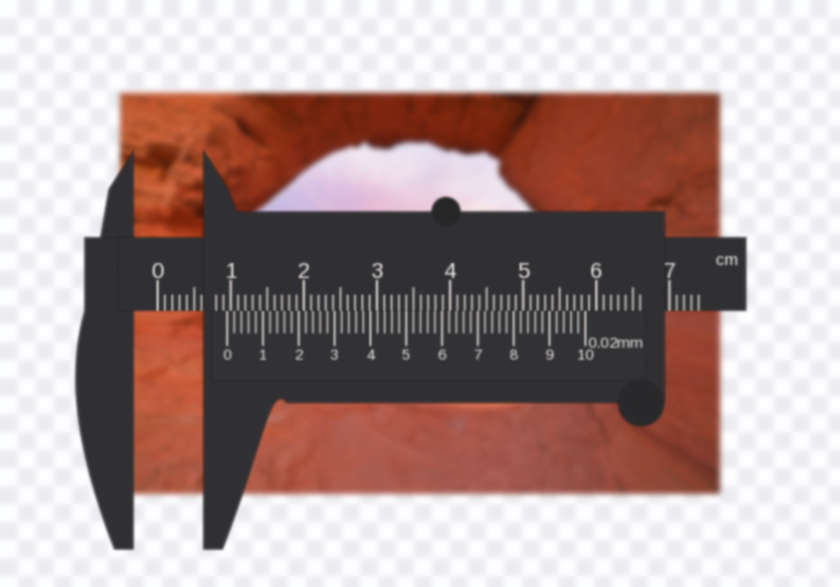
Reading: 9.5 mm
